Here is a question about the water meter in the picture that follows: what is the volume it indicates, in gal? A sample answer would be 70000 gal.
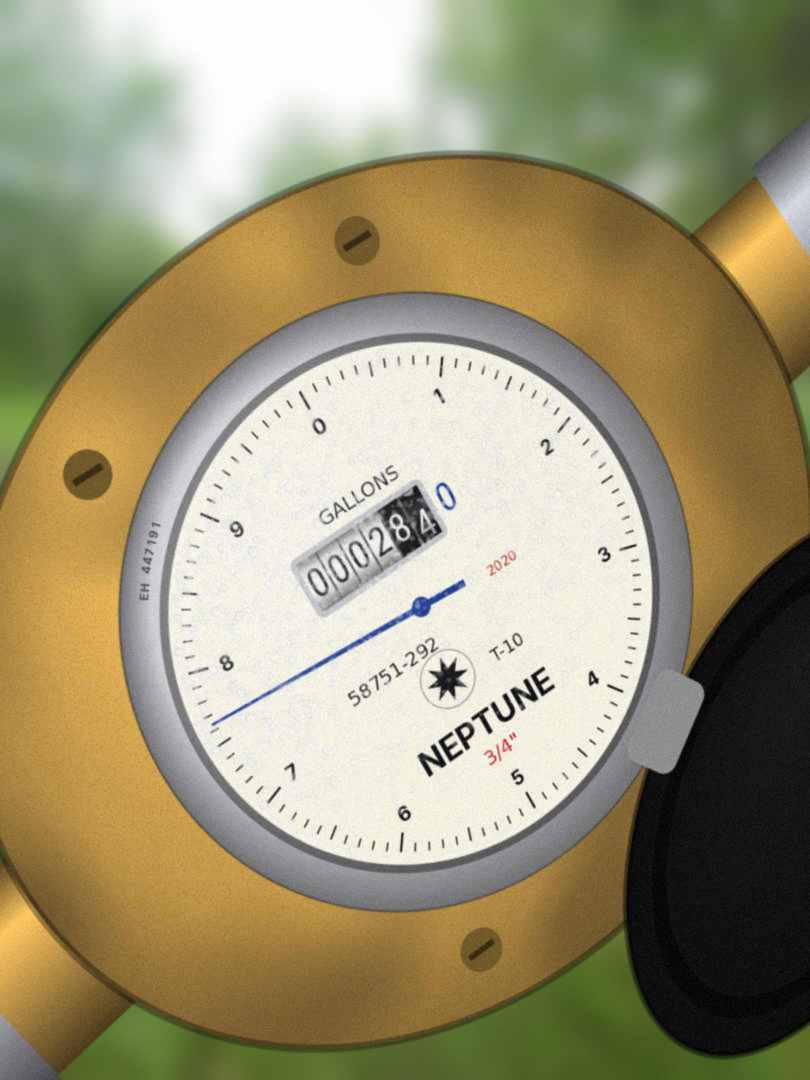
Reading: 2837.6 gal
